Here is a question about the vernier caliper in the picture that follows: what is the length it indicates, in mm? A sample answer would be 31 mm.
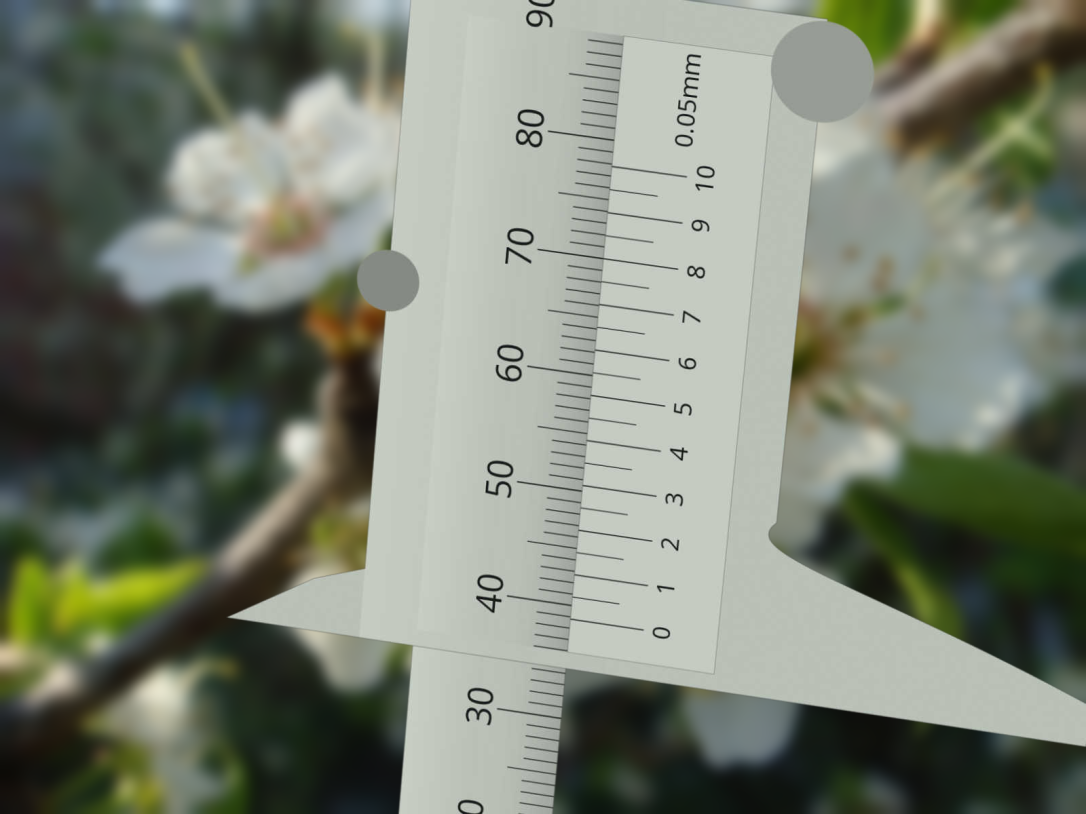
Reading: 38.8 mm
